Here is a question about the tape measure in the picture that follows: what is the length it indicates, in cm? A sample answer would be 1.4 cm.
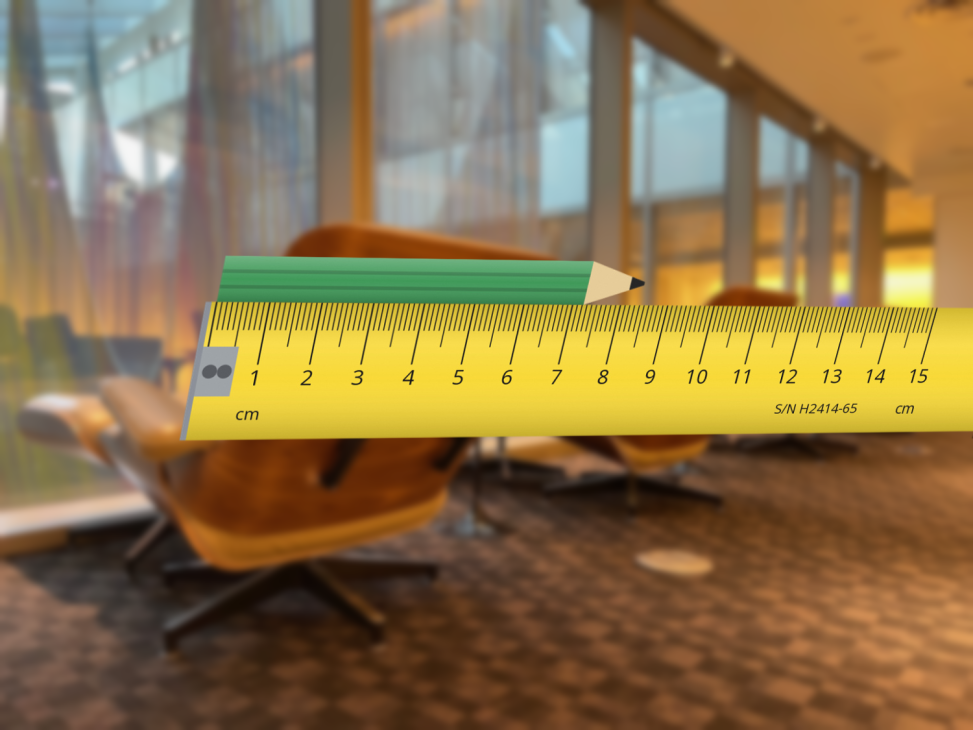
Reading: 8.4 cm
